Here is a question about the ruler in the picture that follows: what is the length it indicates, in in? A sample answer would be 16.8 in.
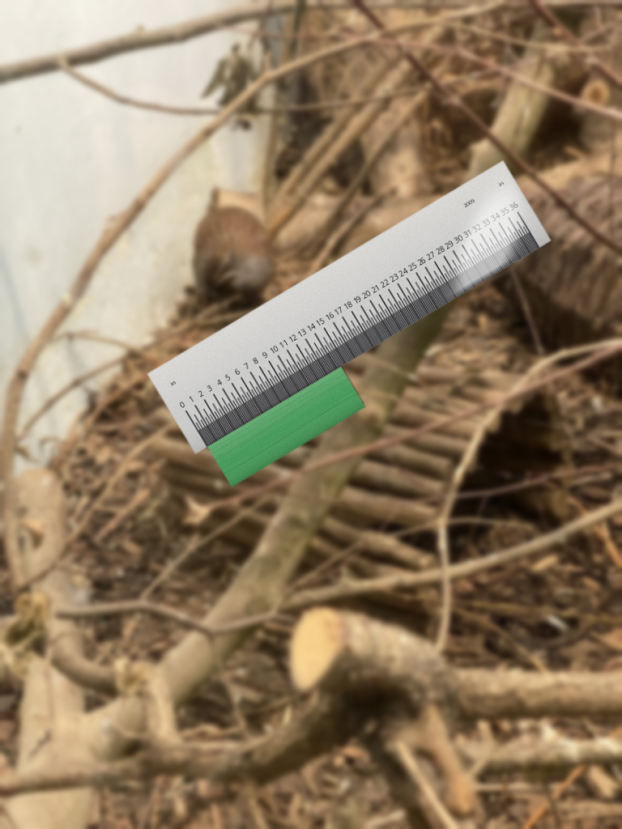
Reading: 14.5 in
